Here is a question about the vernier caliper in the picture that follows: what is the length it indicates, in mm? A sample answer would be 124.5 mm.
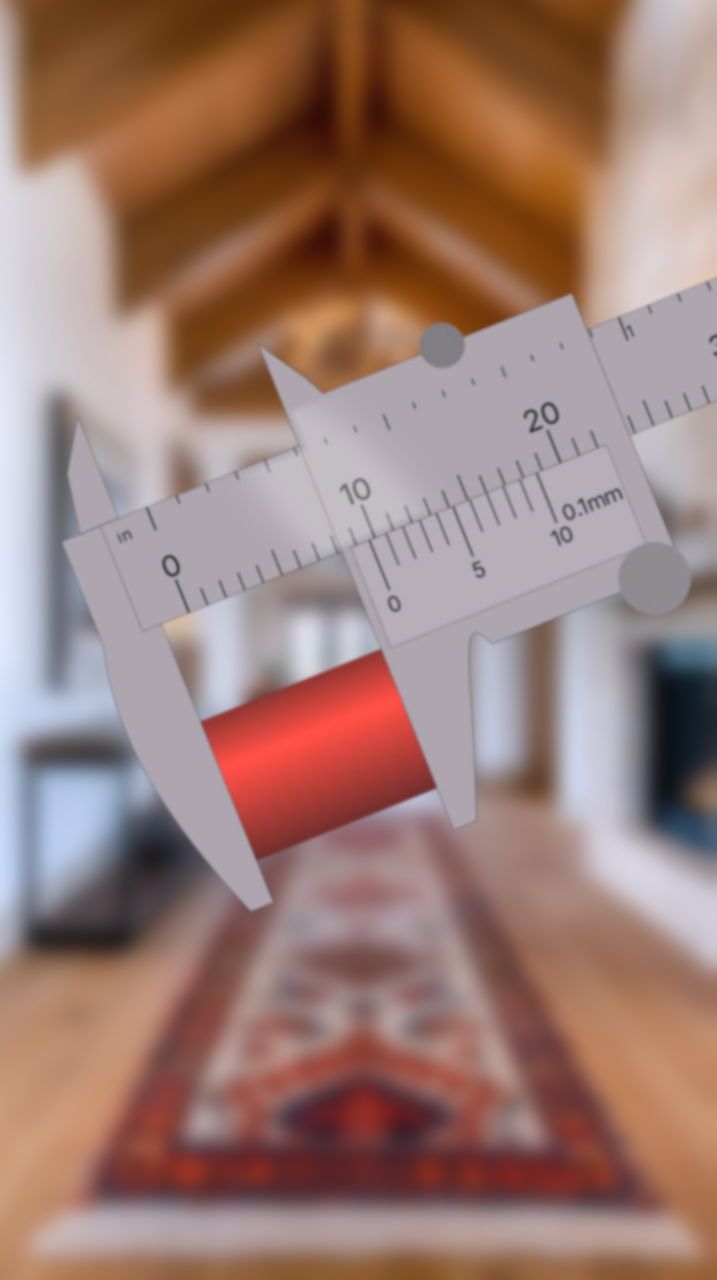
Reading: 9.7 mm
